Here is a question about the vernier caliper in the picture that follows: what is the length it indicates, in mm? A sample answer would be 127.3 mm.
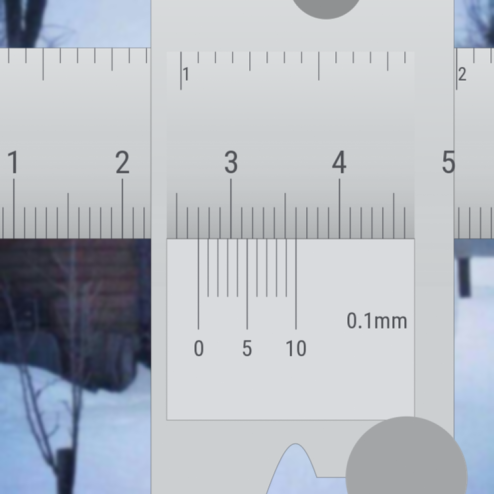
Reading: 27.0 mm
